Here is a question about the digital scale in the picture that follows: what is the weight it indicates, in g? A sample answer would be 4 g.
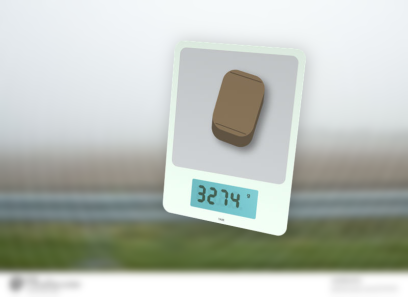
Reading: 3274 g
